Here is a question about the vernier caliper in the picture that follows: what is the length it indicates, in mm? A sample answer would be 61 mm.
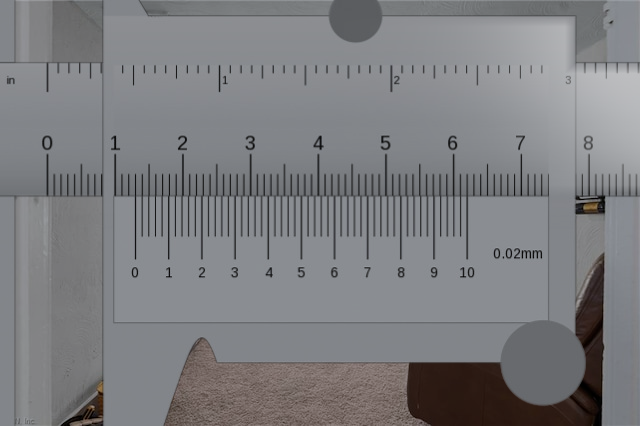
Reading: 13.0 mm
